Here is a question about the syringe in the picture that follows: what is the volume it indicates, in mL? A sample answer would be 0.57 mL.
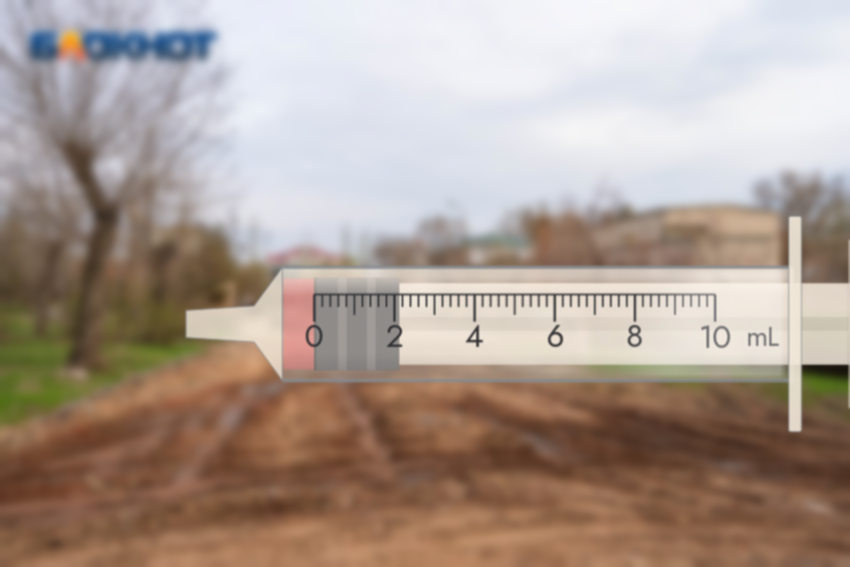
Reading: 0 mL
